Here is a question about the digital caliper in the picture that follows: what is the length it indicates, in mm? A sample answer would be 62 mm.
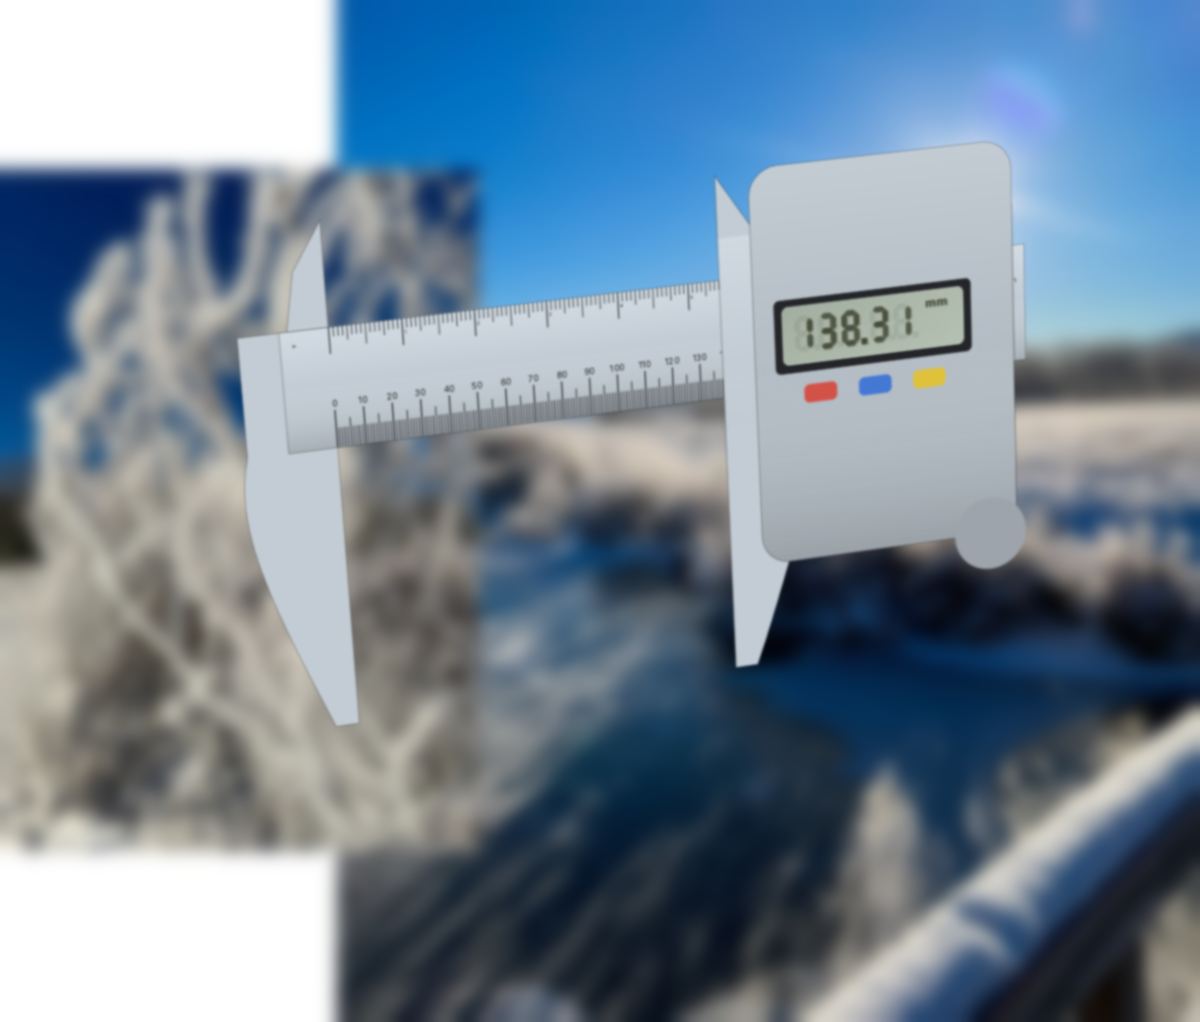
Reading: 138.31 mm
